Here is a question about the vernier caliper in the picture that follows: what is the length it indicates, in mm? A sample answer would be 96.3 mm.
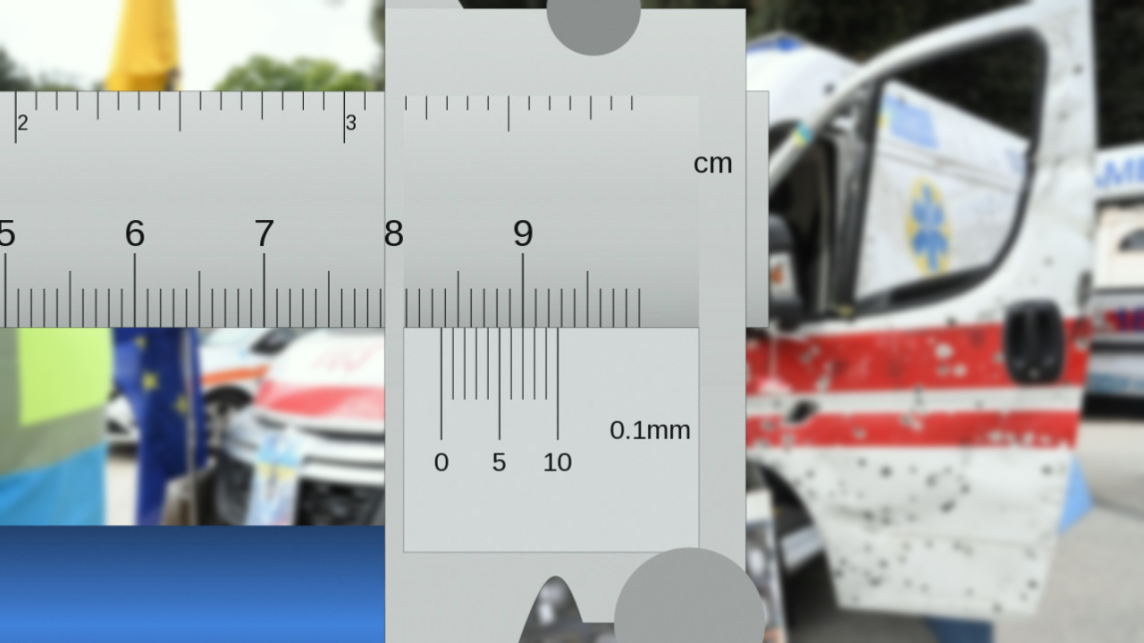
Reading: 83.7 mm
